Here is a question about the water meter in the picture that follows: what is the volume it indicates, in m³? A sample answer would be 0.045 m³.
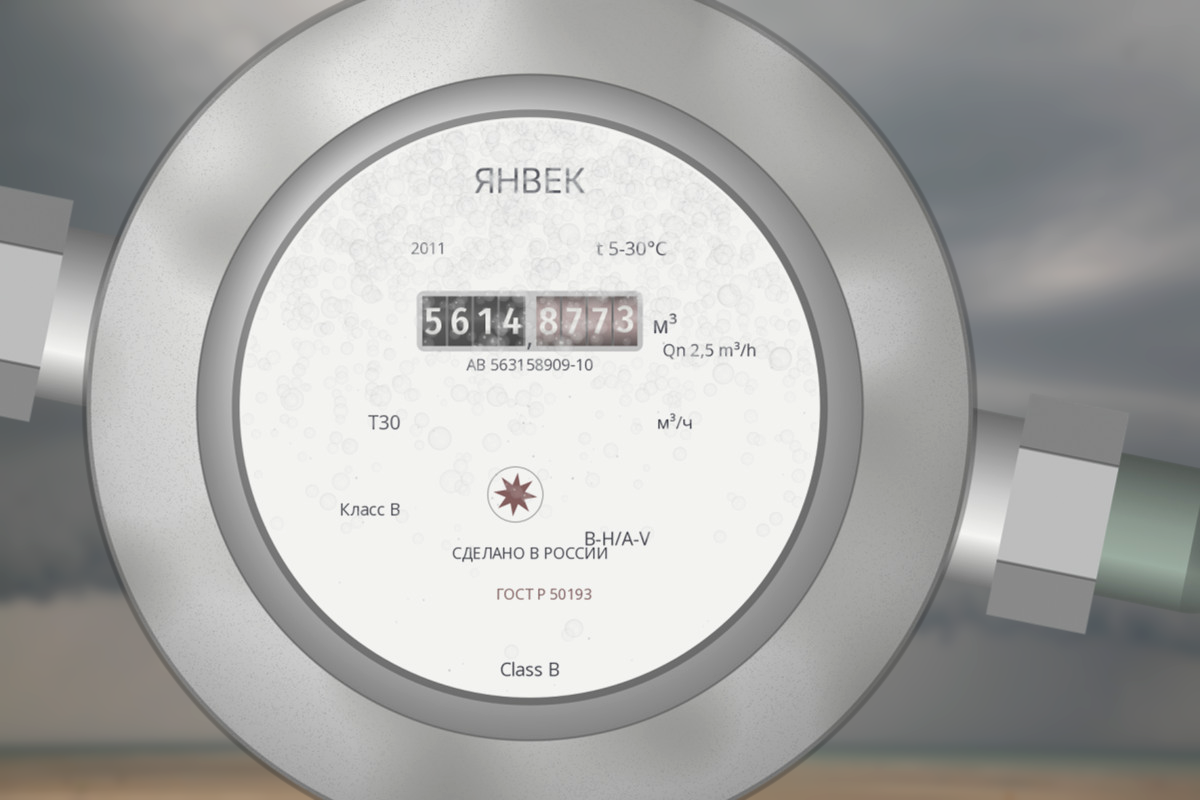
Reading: 5614.8773 m³
